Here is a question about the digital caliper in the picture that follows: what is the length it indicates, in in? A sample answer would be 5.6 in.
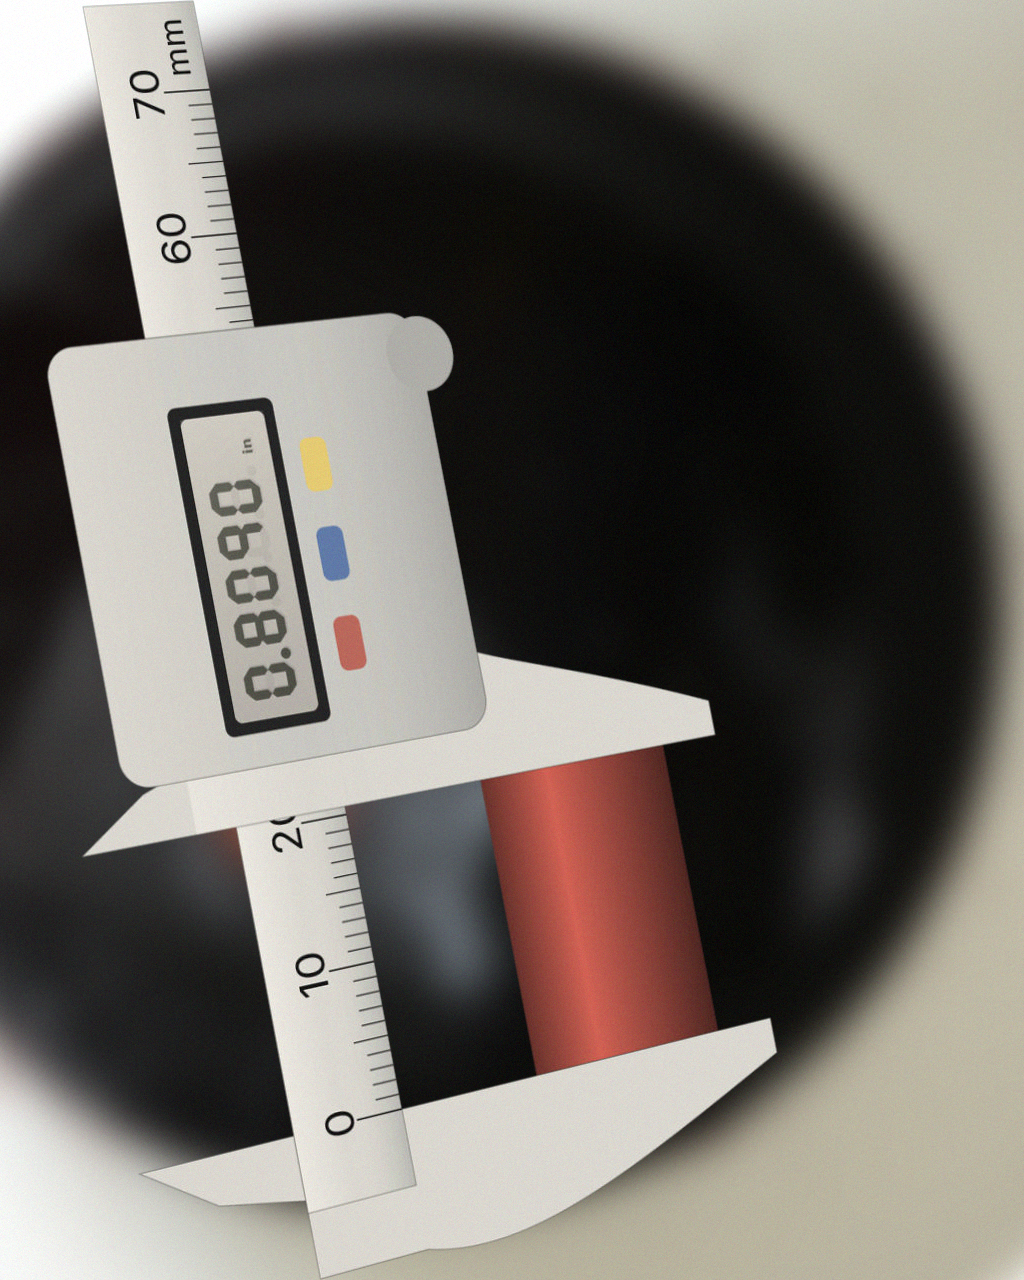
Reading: 0.8090 in
